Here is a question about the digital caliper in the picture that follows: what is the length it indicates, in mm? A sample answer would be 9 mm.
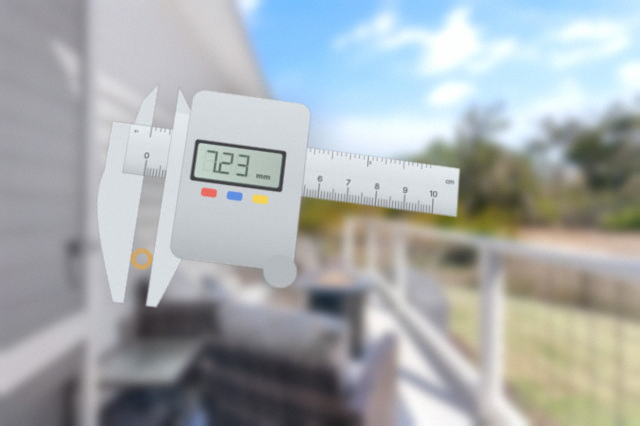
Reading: 7.23 mm
